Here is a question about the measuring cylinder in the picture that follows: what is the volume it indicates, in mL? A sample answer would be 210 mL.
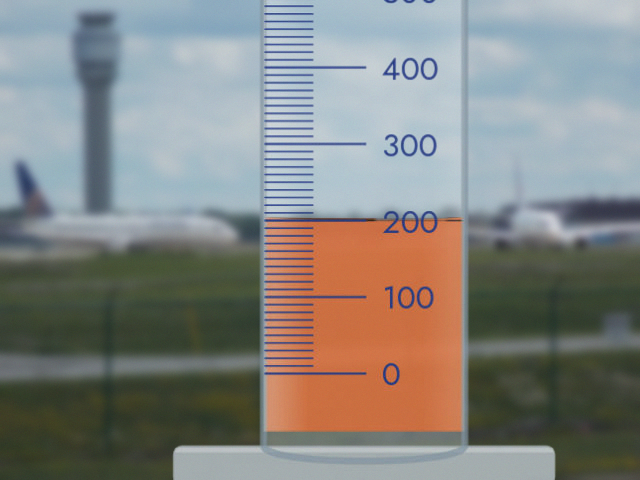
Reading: 200 mL
